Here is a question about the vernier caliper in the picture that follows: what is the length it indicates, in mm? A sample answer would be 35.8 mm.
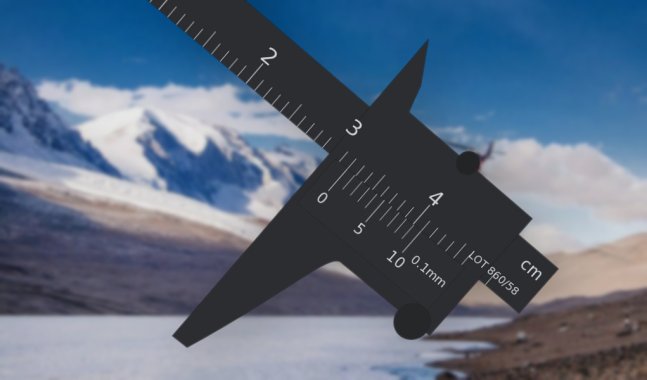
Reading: 32.0 mm
